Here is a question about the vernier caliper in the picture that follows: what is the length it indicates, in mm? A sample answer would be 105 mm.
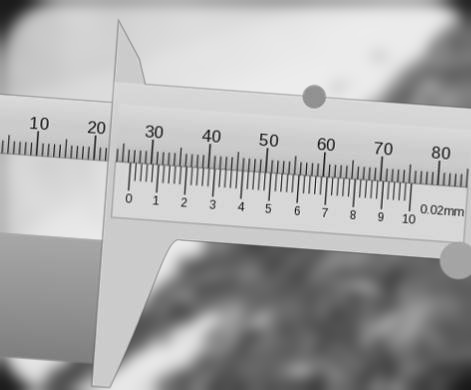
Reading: 26.4 mm
